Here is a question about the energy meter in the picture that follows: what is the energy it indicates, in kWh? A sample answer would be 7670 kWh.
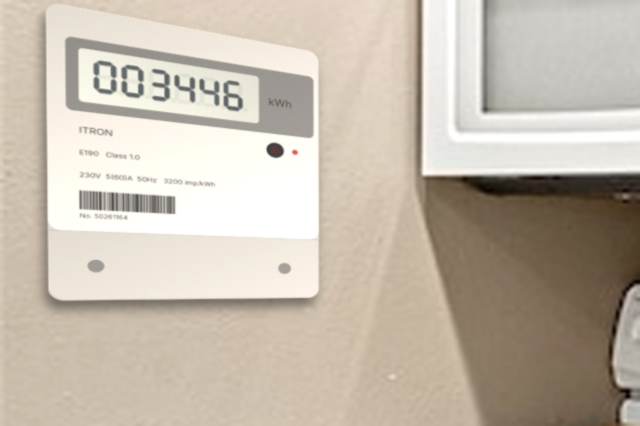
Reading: 3446 kWh
